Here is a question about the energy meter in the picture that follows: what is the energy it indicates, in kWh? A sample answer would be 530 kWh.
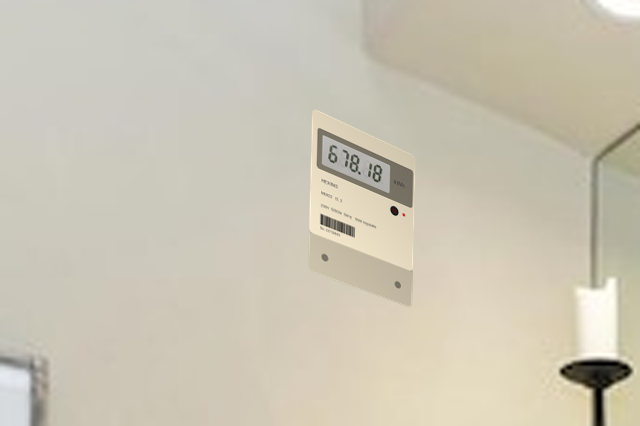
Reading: 678.18 kWh
